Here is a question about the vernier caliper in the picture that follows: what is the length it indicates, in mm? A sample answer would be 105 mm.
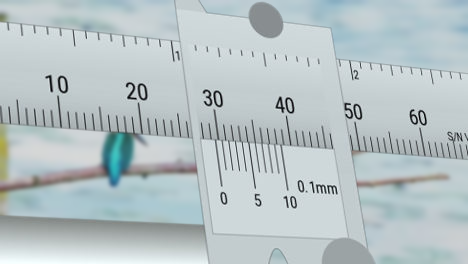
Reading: 29.6 mm
